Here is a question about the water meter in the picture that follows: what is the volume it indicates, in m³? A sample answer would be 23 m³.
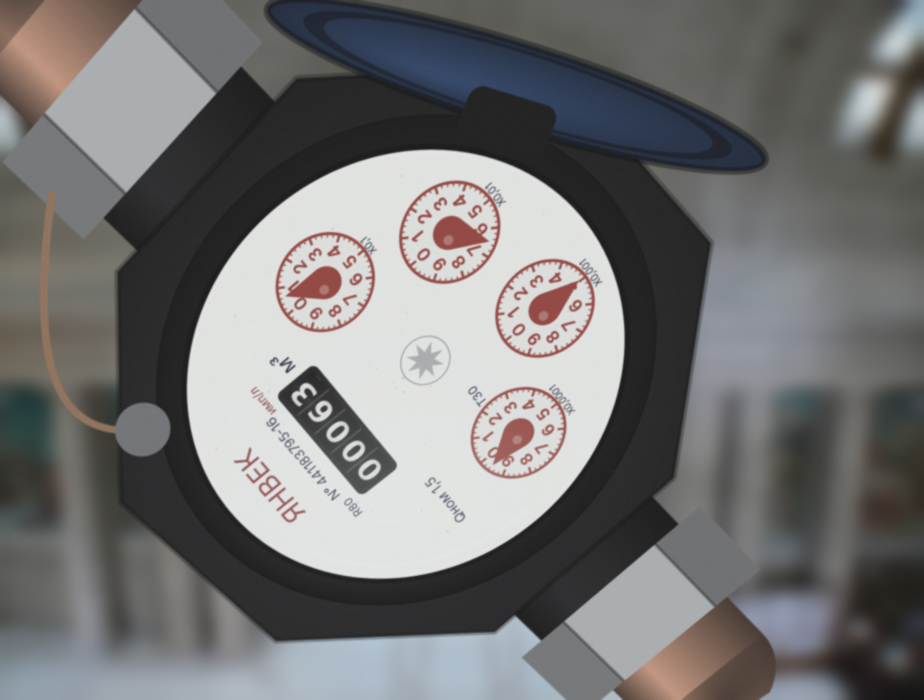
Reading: 63.0649 m³
